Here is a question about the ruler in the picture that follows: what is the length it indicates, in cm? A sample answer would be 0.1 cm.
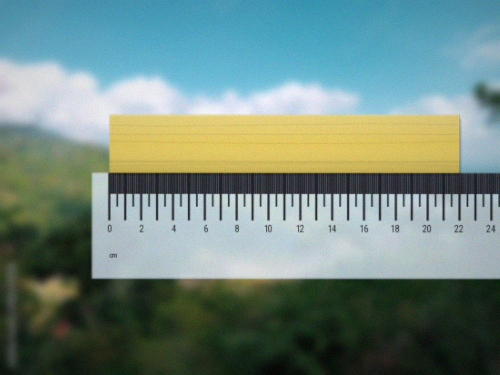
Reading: 22 cm
